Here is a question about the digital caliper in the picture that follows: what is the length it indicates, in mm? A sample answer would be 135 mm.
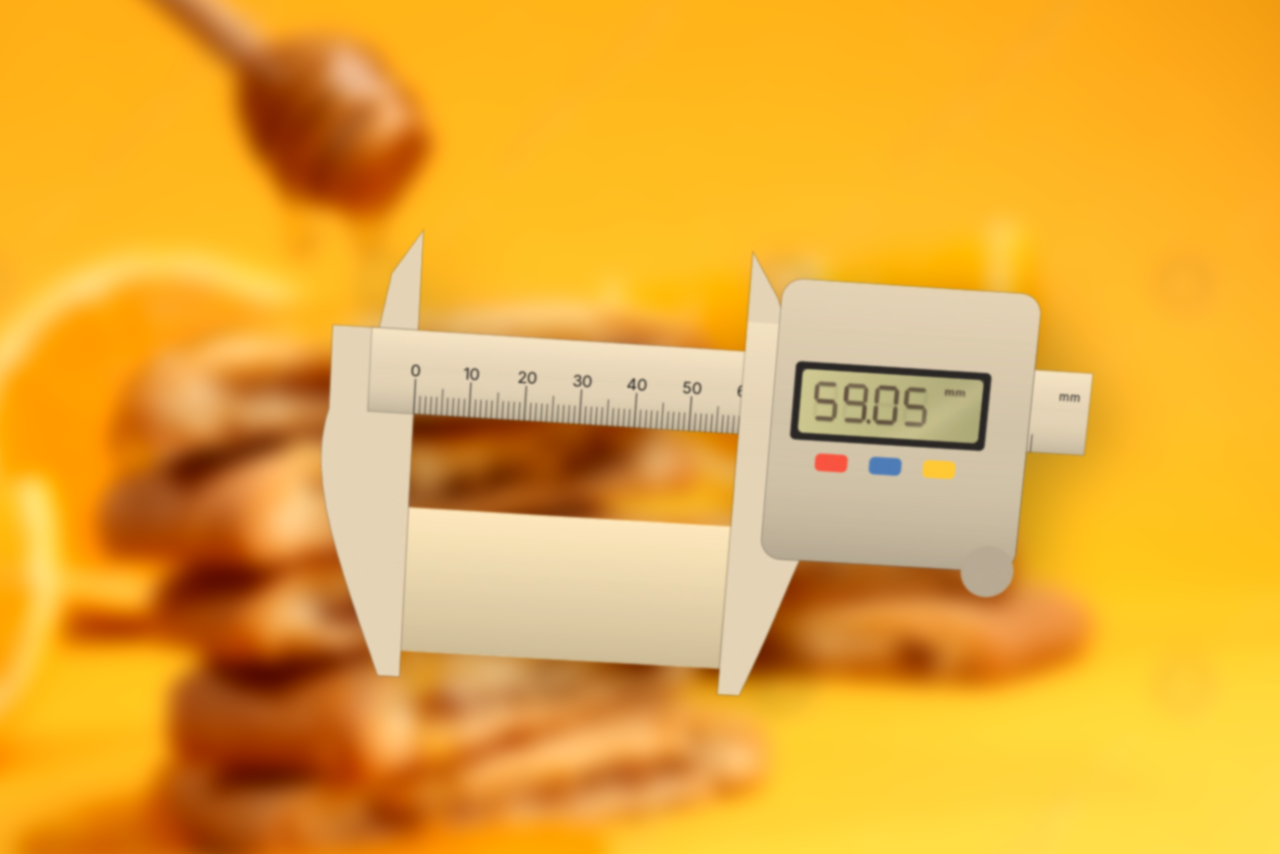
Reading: 59.05 mm
